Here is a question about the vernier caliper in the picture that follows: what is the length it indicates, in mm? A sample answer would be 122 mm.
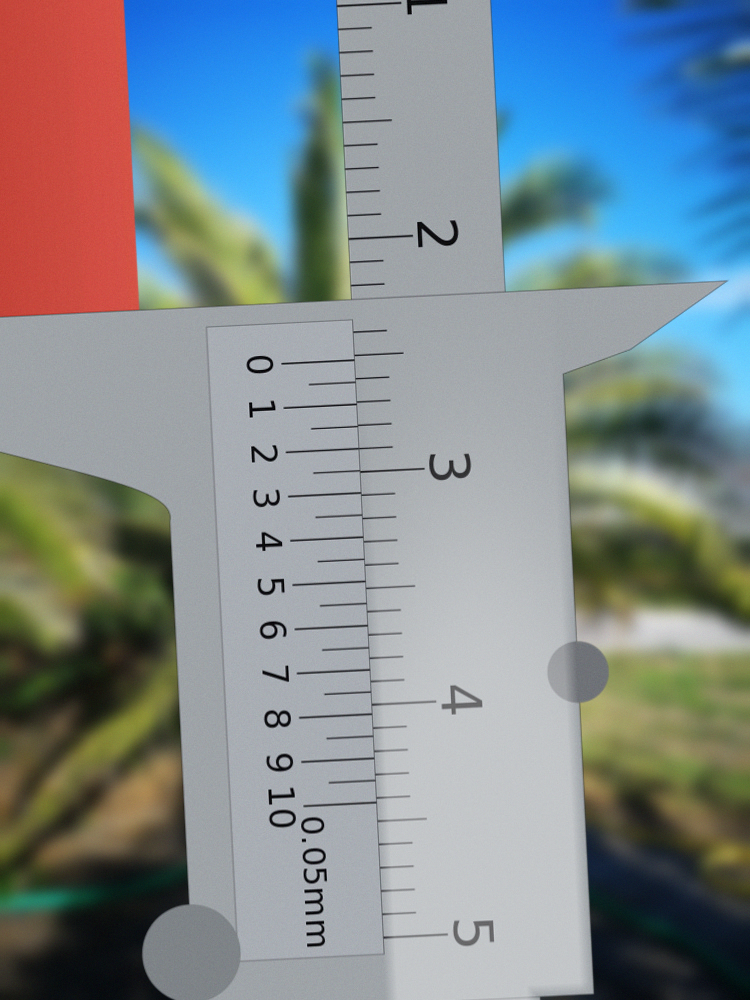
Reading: 25.20 mm
